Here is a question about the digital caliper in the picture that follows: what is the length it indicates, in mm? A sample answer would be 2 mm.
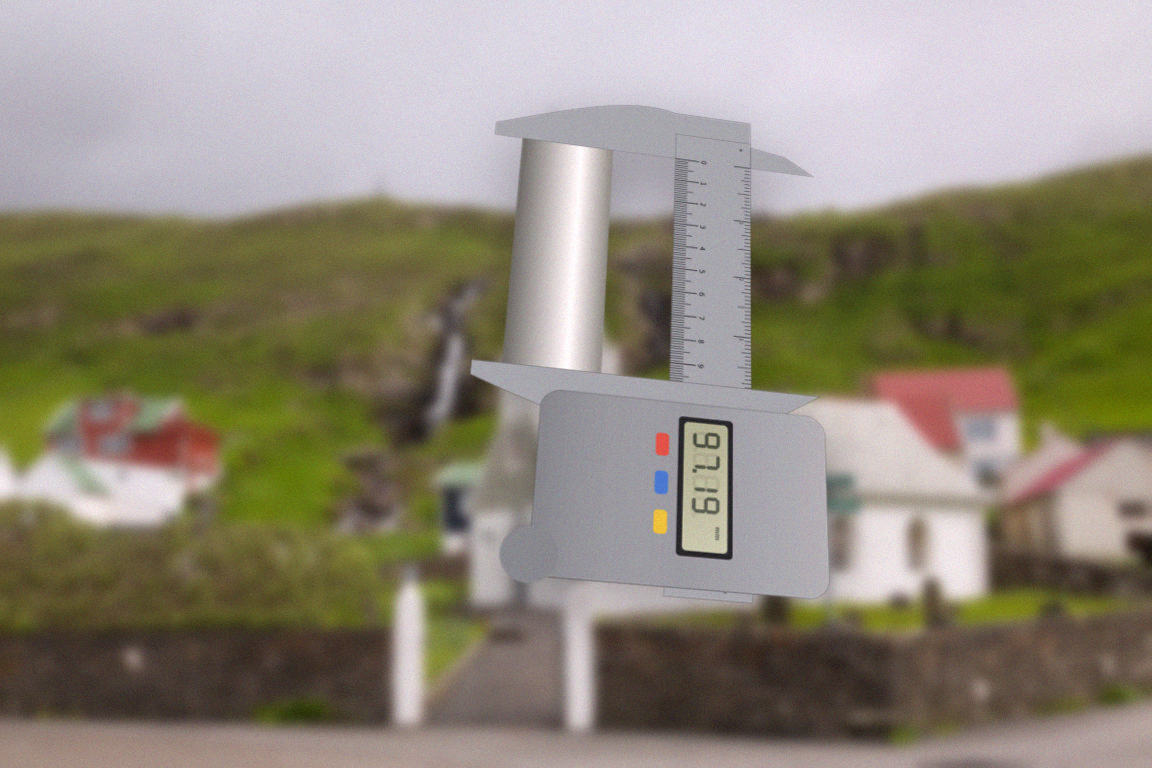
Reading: 97.19 mm
